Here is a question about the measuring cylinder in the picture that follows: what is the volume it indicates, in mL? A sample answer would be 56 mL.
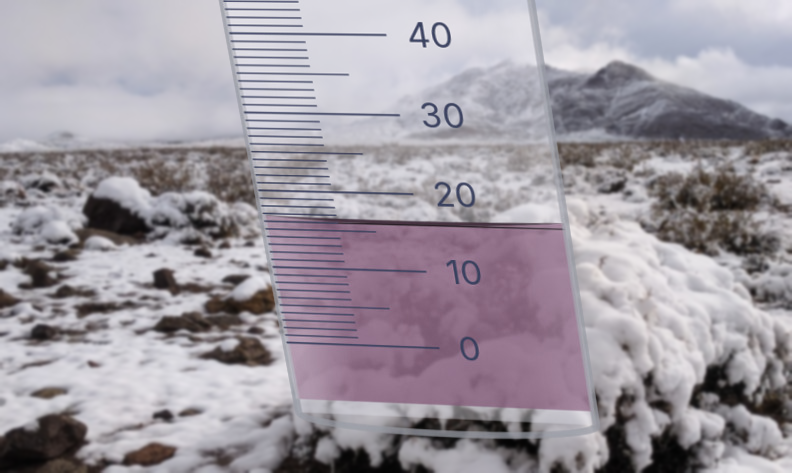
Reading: 16 mL
